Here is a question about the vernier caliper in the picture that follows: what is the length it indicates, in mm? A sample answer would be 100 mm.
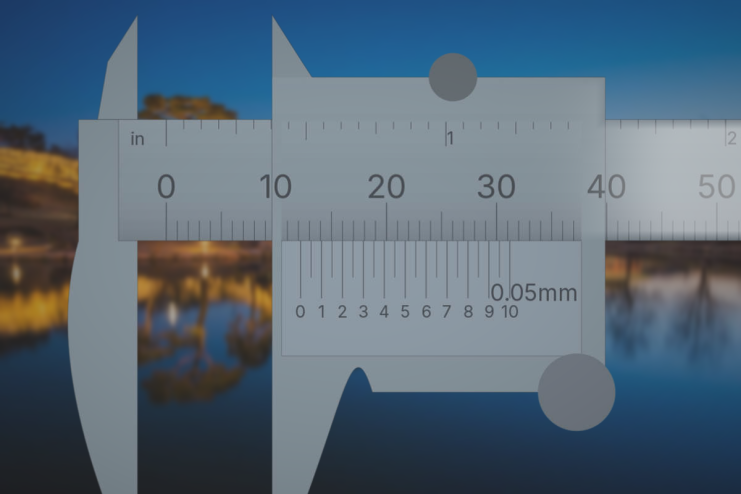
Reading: 12.2 mm
